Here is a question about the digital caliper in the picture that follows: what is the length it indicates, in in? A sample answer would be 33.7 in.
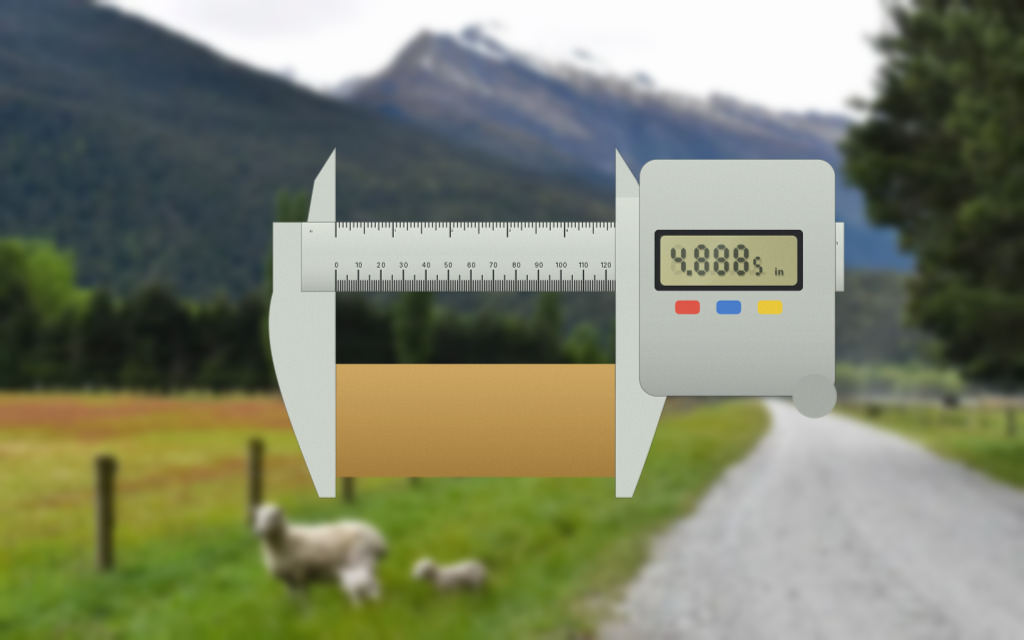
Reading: 4.8885 in
